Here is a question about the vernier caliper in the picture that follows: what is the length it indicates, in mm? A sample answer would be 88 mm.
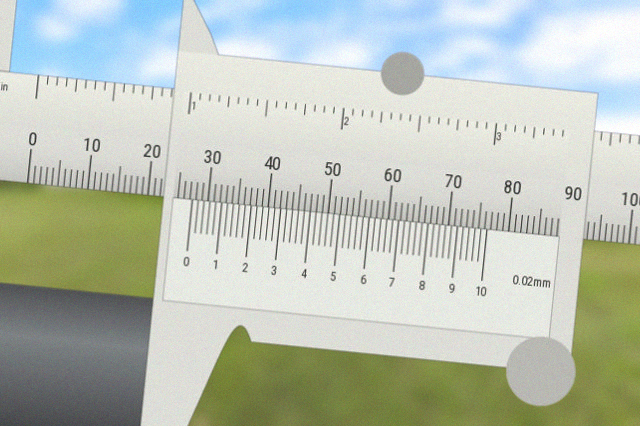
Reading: 27.4 mm
